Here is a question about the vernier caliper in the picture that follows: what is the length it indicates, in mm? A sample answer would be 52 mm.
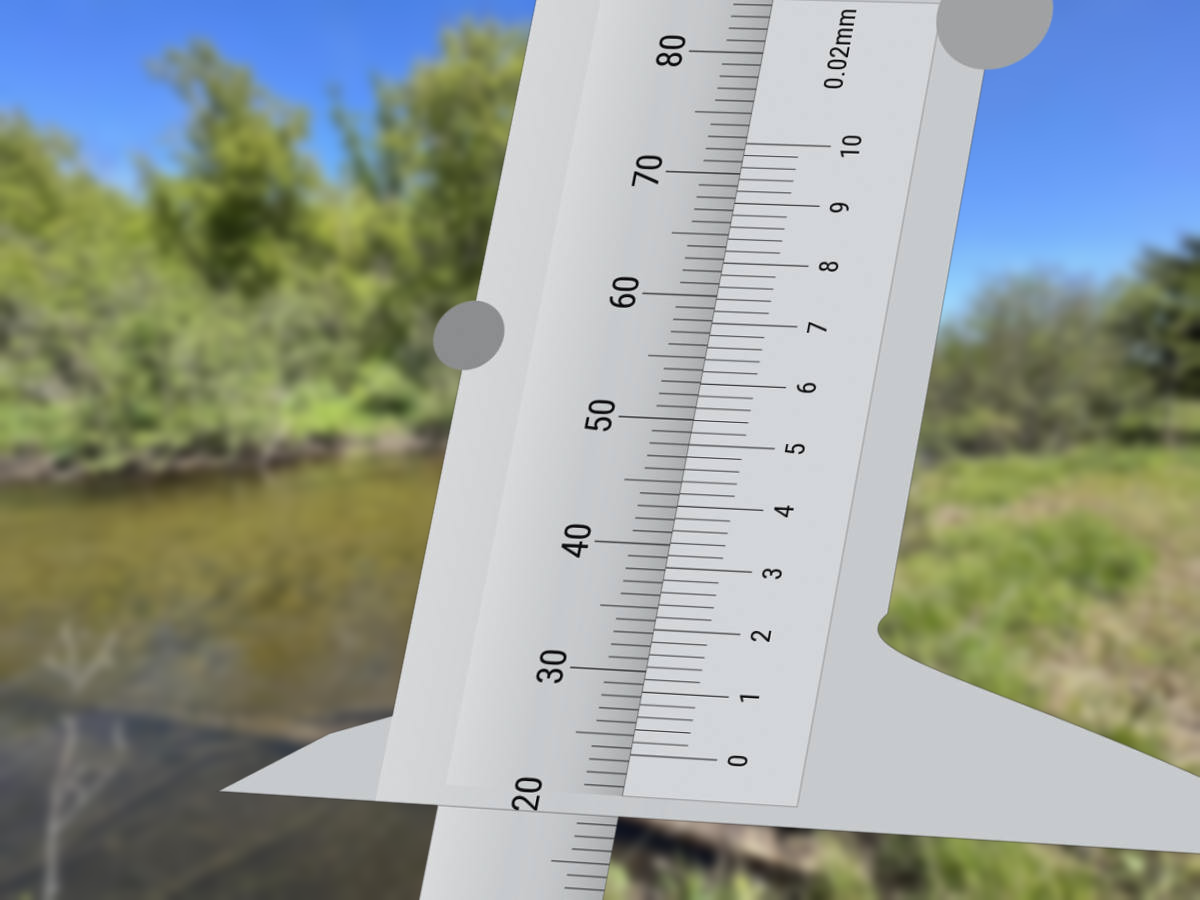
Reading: 23.5 mm
